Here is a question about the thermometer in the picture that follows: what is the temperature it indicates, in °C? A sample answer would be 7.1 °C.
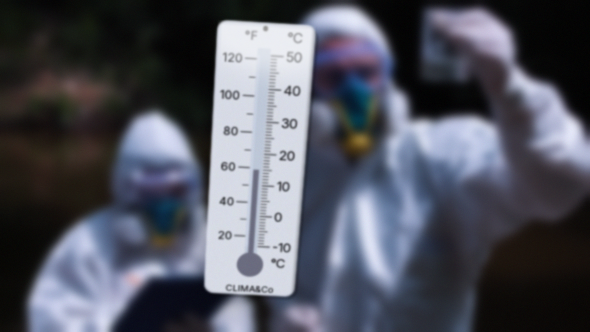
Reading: 15 °C
